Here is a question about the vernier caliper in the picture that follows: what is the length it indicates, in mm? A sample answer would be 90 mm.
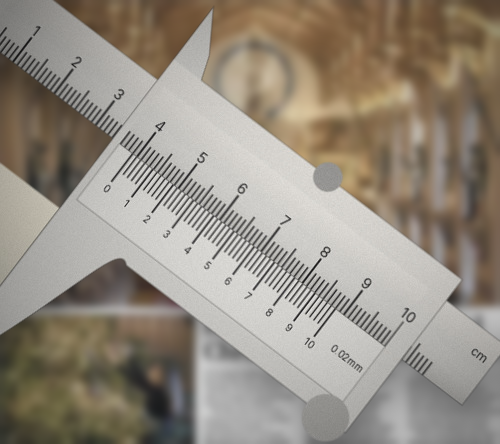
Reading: 39.0 mm
